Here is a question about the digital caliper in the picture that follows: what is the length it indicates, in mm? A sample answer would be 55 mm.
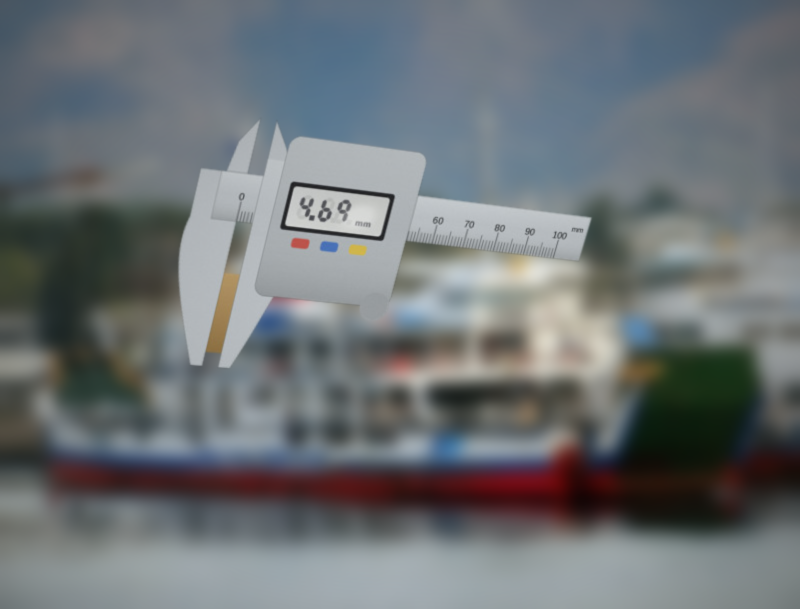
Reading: 4.69 mm
